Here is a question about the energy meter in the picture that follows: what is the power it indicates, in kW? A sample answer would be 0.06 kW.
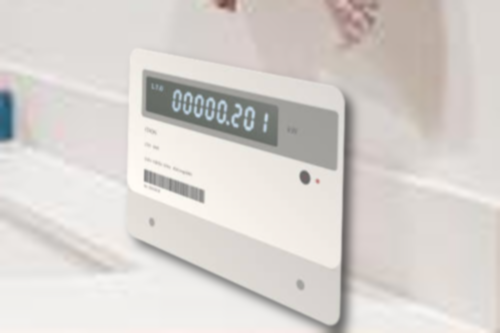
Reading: 0.201 kW
